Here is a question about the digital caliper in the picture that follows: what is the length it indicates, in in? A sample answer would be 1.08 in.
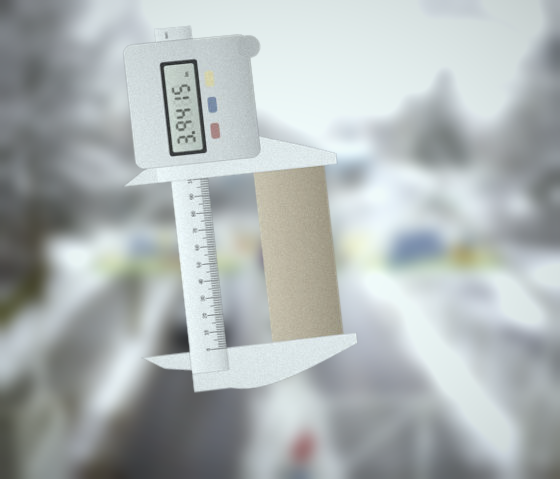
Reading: 3.9415 in
